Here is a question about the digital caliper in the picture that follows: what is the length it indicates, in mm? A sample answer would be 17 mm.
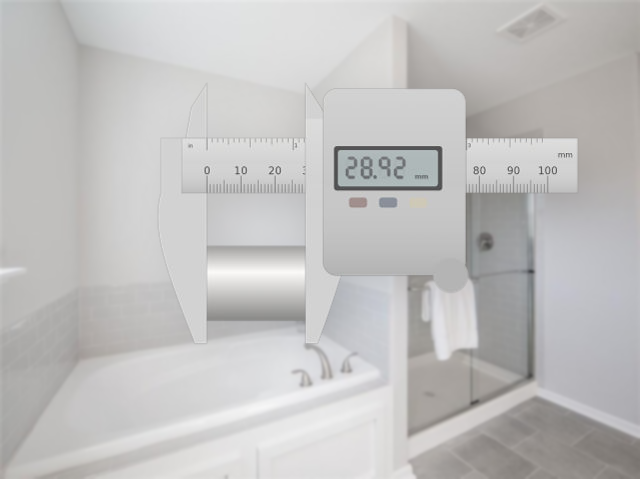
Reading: 28.92 mm
